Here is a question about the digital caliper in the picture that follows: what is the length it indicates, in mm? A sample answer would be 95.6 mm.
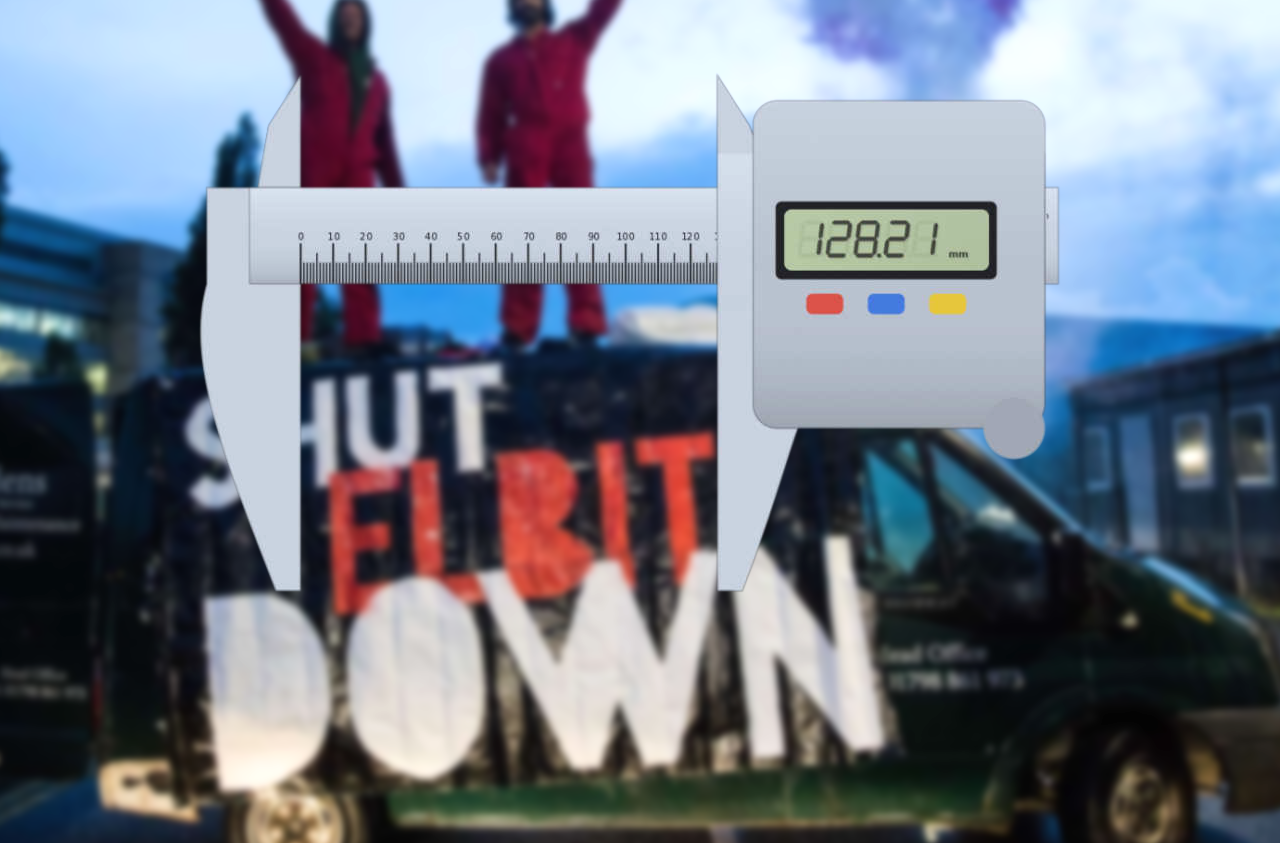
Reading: 128.21 mm
